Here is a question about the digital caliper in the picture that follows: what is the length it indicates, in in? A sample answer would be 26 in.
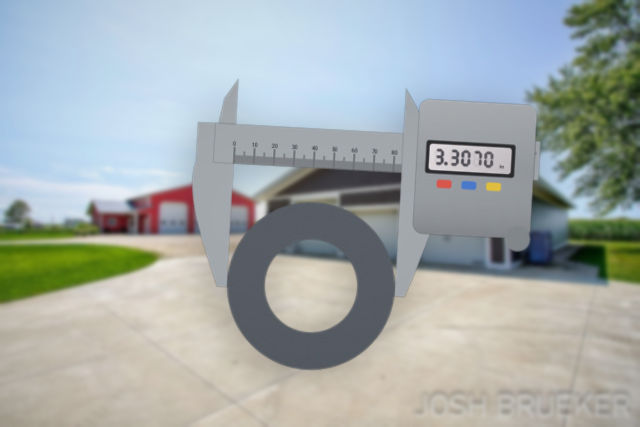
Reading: 3.3070 in
